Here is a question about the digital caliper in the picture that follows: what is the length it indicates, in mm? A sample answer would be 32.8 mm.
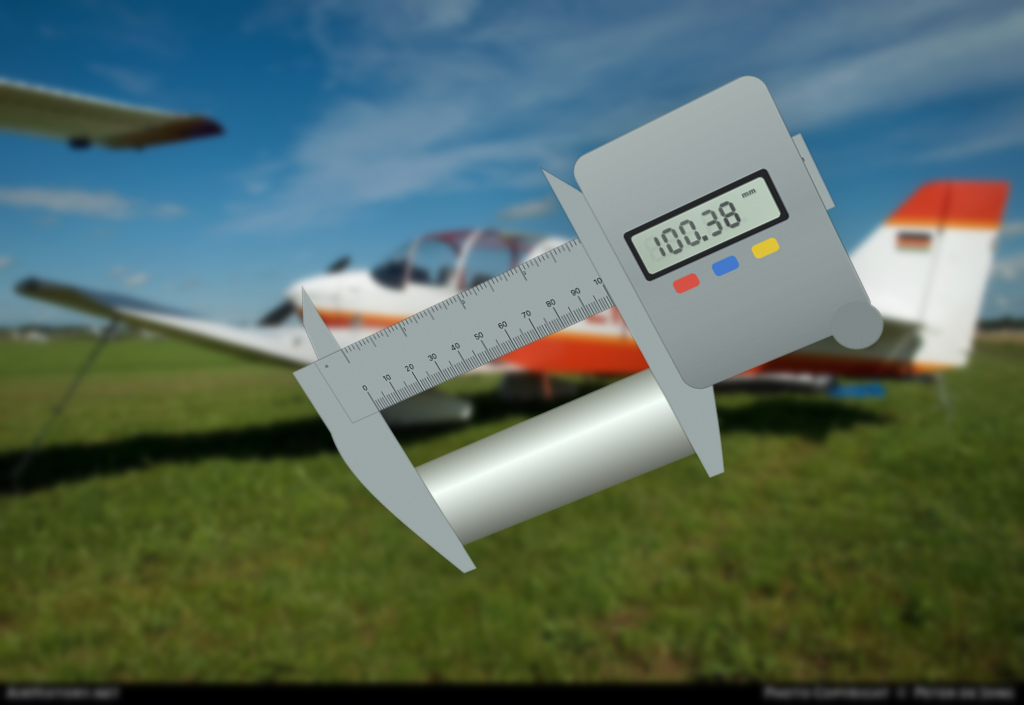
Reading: 100.38 mm
